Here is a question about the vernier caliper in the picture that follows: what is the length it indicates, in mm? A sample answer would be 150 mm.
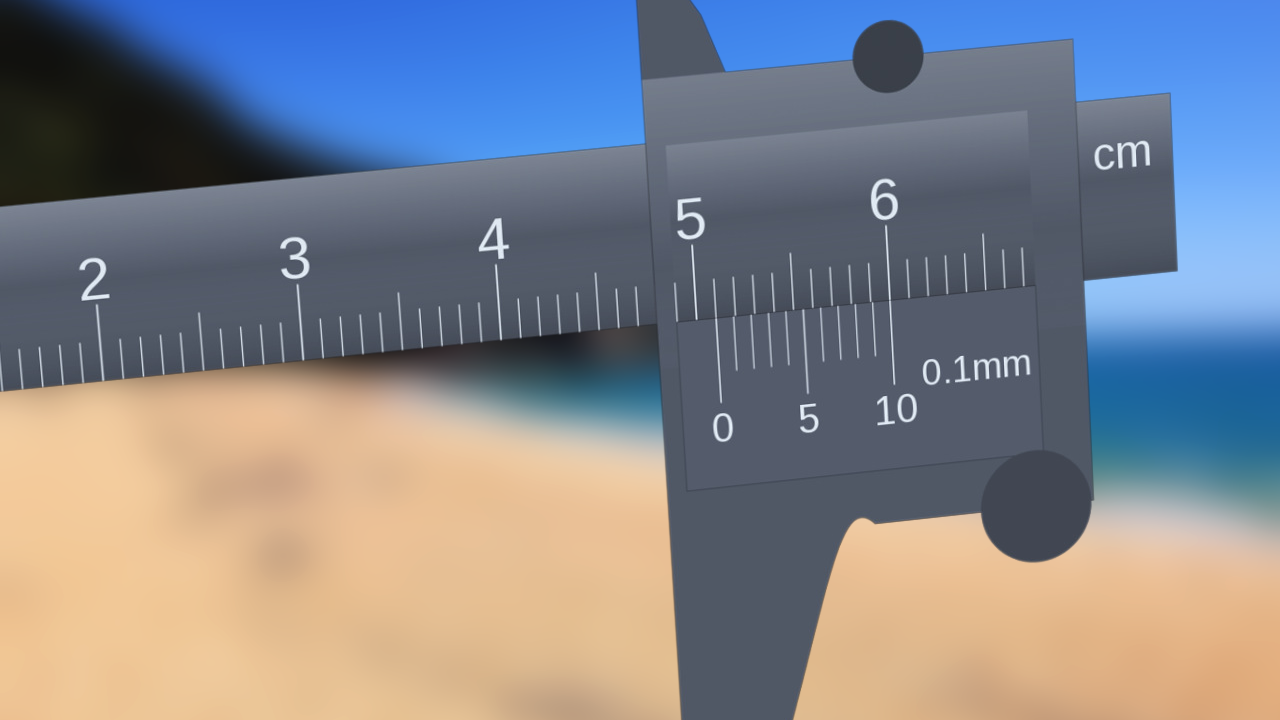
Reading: 51.0 mm
